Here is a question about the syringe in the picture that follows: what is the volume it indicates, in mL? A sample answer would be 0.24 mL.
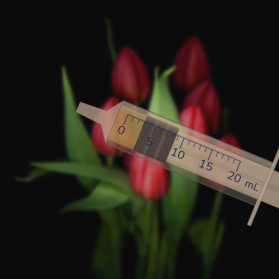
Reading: 3 mL
